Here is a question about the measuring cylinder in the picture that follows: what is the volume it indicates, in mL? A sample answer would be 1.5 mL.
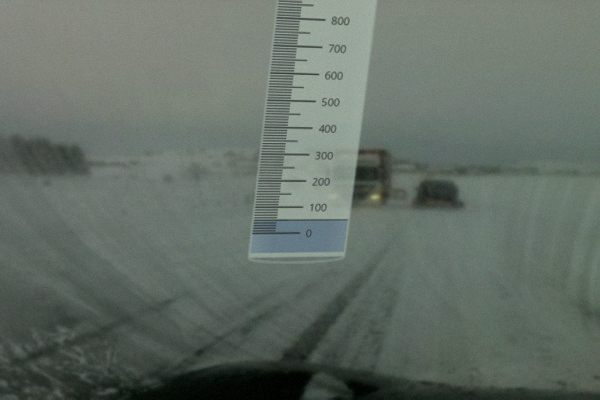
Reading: 50 mL
